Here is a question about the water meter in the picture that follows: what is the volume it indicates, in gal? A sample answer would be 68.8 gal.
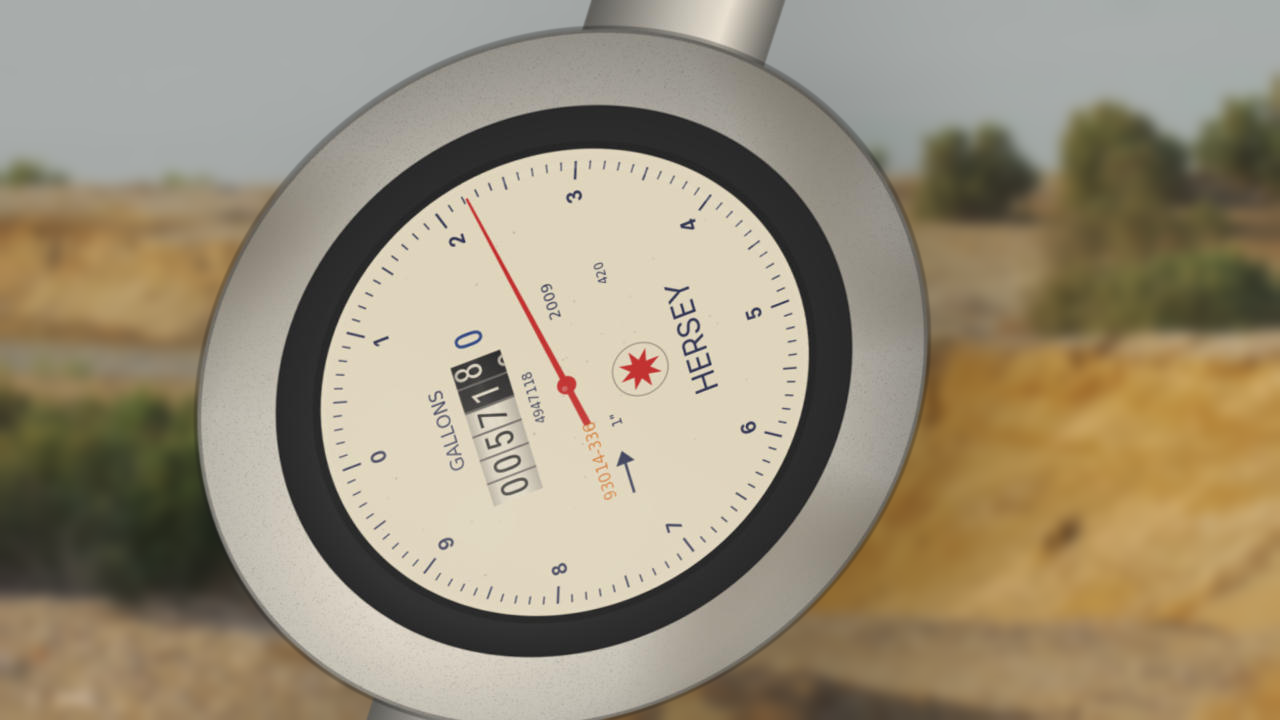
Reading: 57182.2 gal
